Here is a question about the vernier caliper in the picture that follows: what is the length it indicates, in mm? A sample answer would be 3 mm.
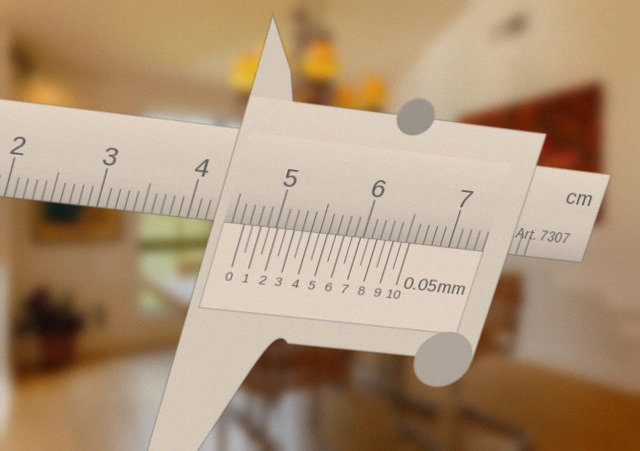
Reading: 46.4 mm
